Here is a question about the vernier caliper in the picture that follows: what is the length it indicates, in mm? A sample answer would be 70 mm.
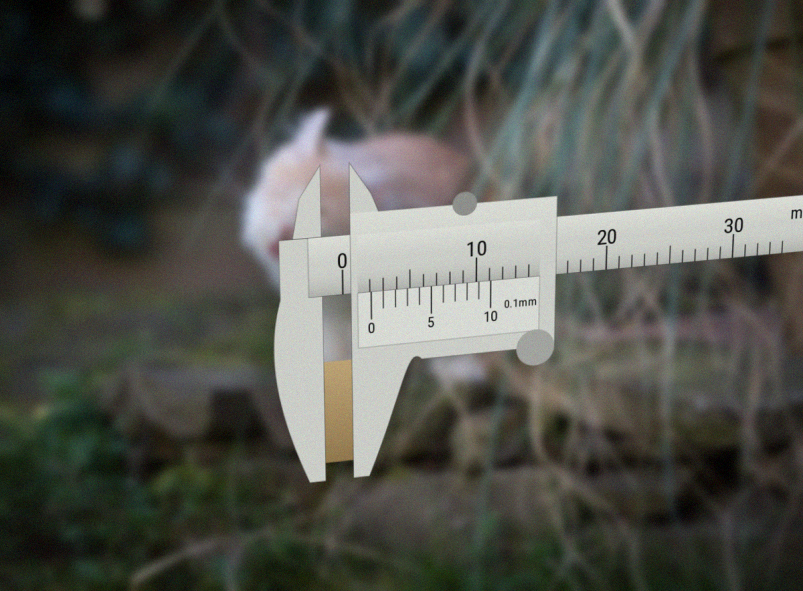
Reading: 2.1 mm
